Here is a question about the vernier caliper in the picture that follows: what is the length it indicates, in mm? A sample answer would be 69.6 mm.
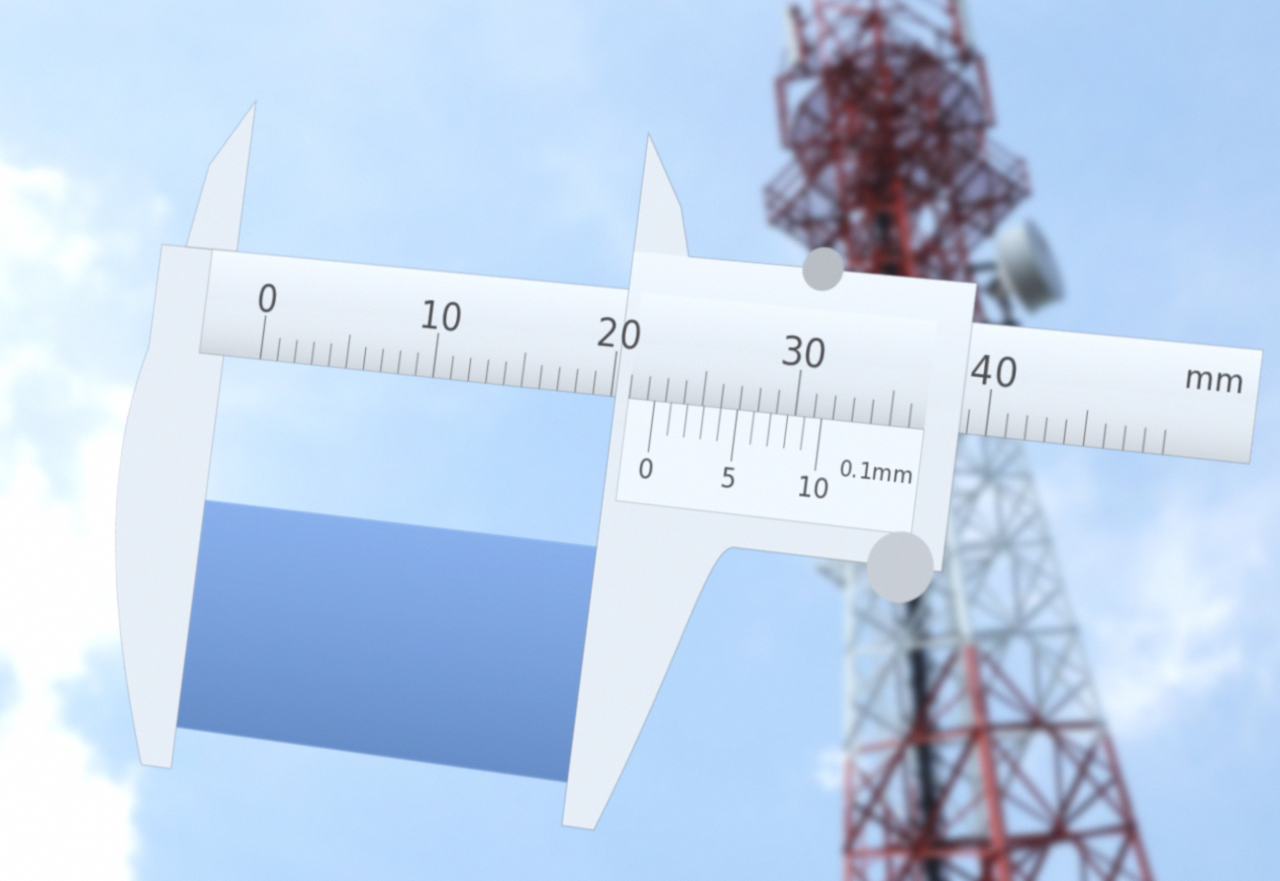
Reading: 22.4 mm
